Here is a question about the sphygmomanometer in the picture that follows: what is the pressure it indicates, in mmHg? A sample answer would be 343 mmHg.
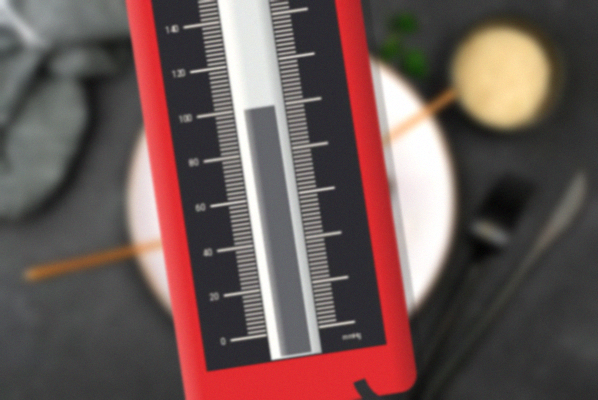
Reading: 100 mmHg
